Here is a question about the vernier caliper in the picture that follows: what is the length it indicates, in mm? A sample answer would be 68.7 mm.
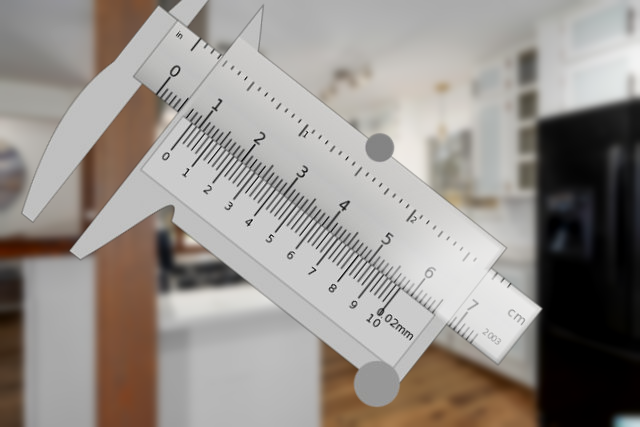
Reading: 8.5 mm
